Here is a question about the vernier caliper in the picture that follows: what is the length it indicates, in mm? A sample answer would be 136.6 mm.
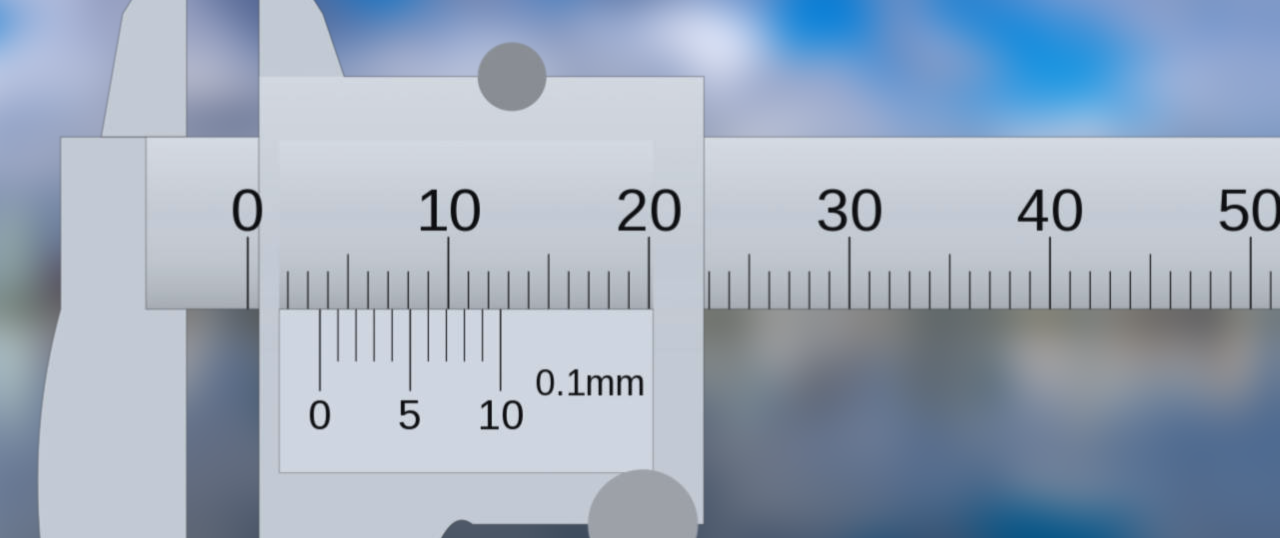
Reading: 3.6 mm
